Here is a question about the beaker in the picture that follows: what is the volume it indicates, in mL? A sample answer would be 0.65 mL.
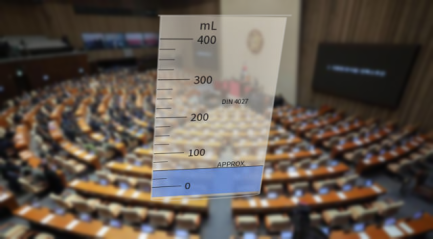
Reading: 50 mL
